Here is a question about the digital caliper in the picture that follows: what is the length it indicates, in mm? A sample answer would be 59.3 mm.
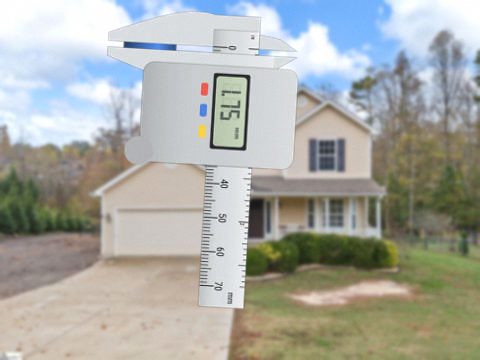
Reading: 1.75 mm
